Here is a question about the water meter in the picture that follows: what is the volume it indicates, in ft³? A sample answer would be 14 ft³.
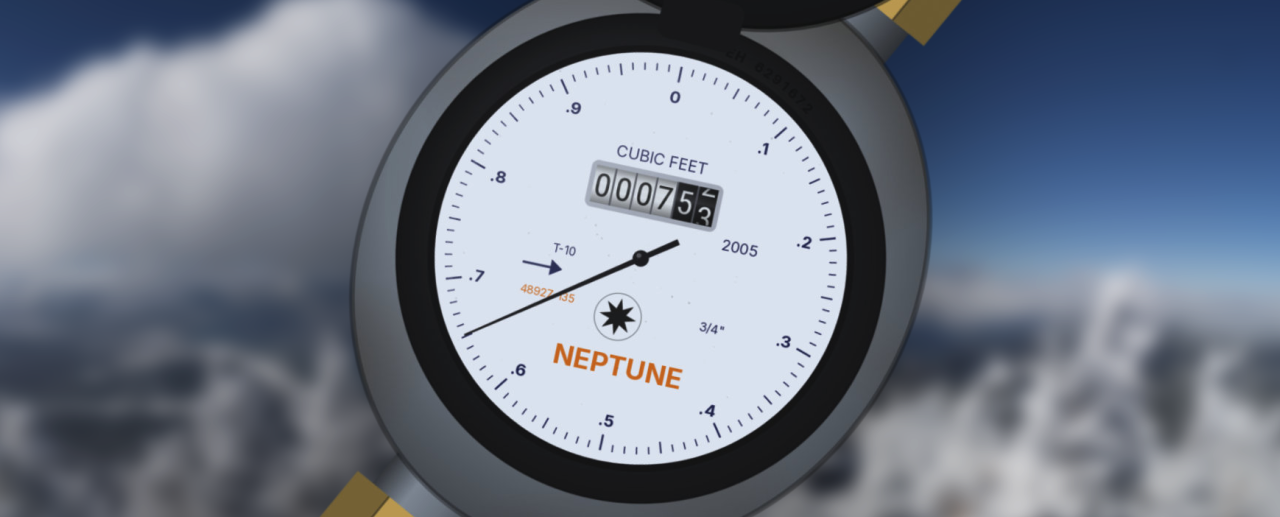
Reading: 752.65 ft³
